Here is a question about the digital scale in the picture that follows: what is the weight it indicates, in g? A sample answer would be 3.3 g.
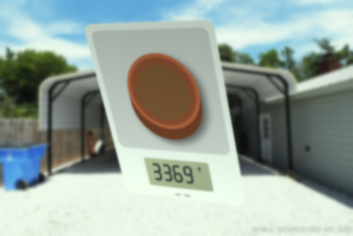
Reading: 3369 g
